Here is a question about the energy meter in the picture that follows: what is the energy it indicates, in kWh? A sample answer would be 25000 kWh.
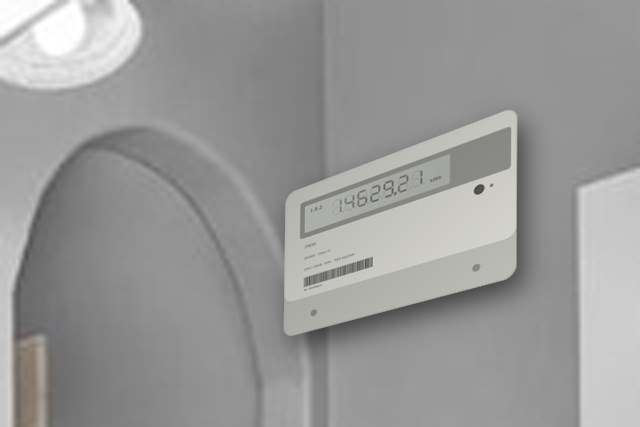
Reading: 14629.21 kWh
